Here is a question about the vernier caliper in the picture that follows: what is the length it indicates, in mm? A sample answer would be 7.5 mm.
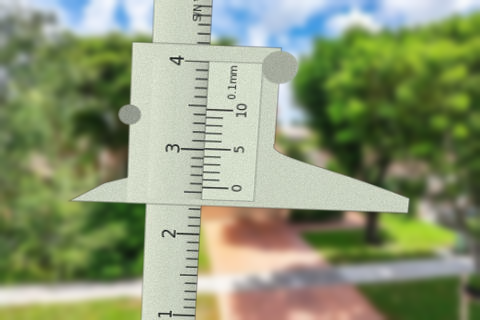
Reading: 25.6 mm
